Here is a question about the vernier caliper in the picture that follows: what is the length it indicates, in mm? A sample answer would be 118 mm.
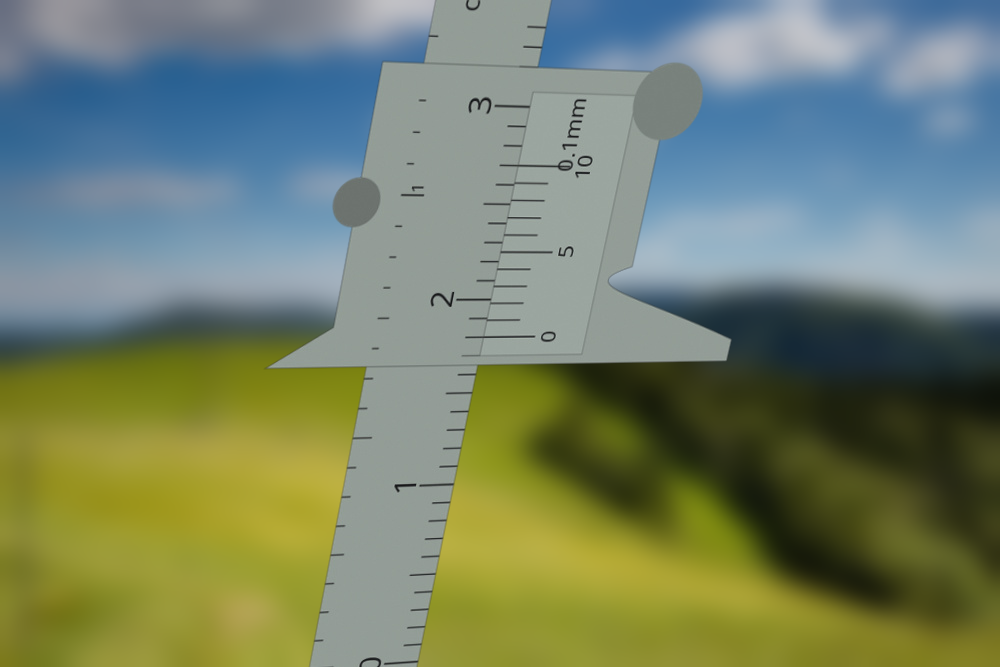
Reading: 18.0 mm
